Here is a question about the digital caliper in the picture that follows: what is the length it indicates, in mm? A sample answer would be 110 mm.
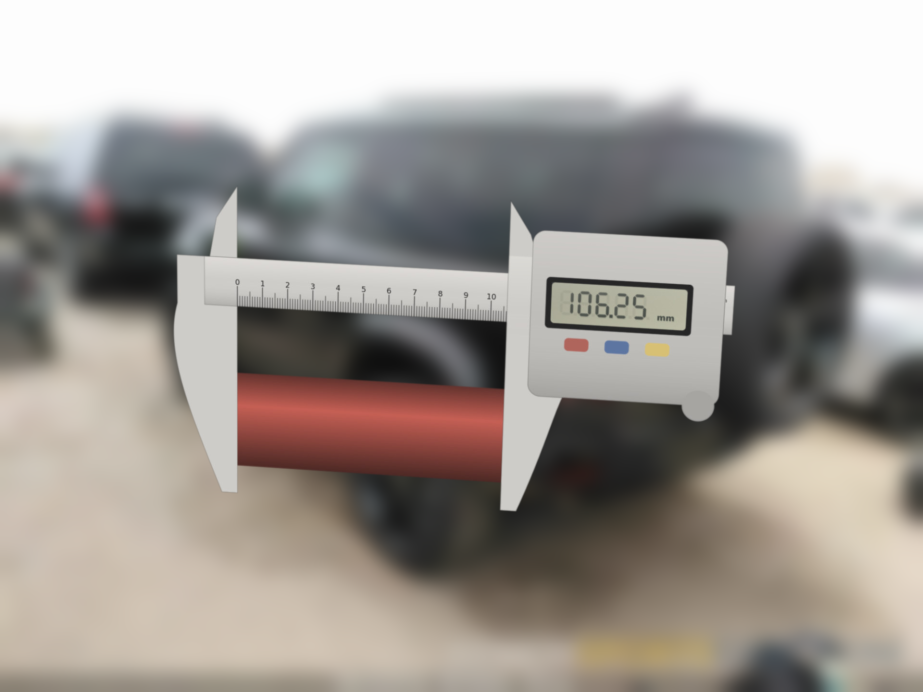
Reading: 106.25 mm
